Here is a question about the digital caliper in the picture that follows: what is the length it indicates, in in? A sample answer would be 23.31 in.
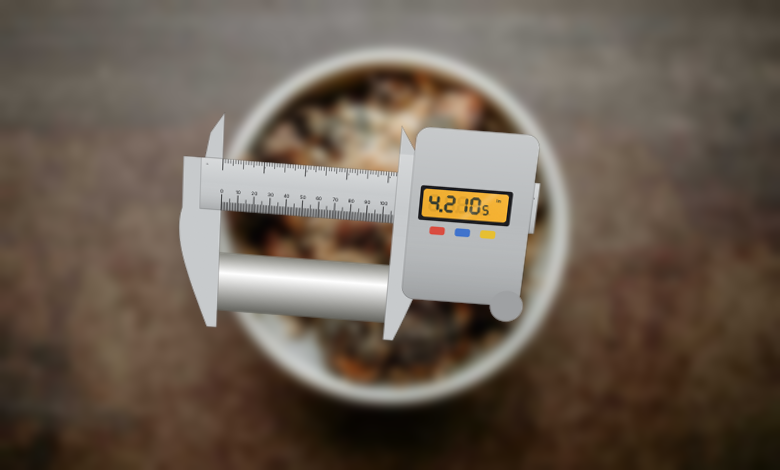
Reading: 4.2105 in
